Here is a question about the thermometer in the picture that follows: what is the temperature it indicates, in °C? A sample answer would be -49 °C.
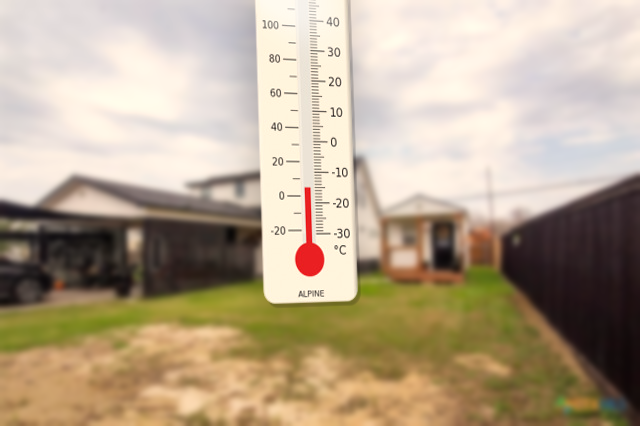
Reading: -15 °C
